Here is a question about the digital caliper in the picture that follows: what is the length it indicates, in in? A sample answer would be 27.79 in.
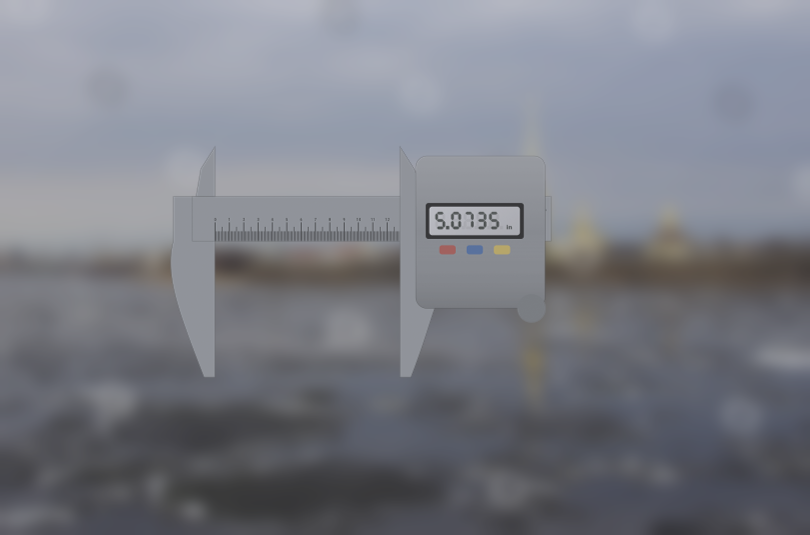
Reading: 5.0735 in
